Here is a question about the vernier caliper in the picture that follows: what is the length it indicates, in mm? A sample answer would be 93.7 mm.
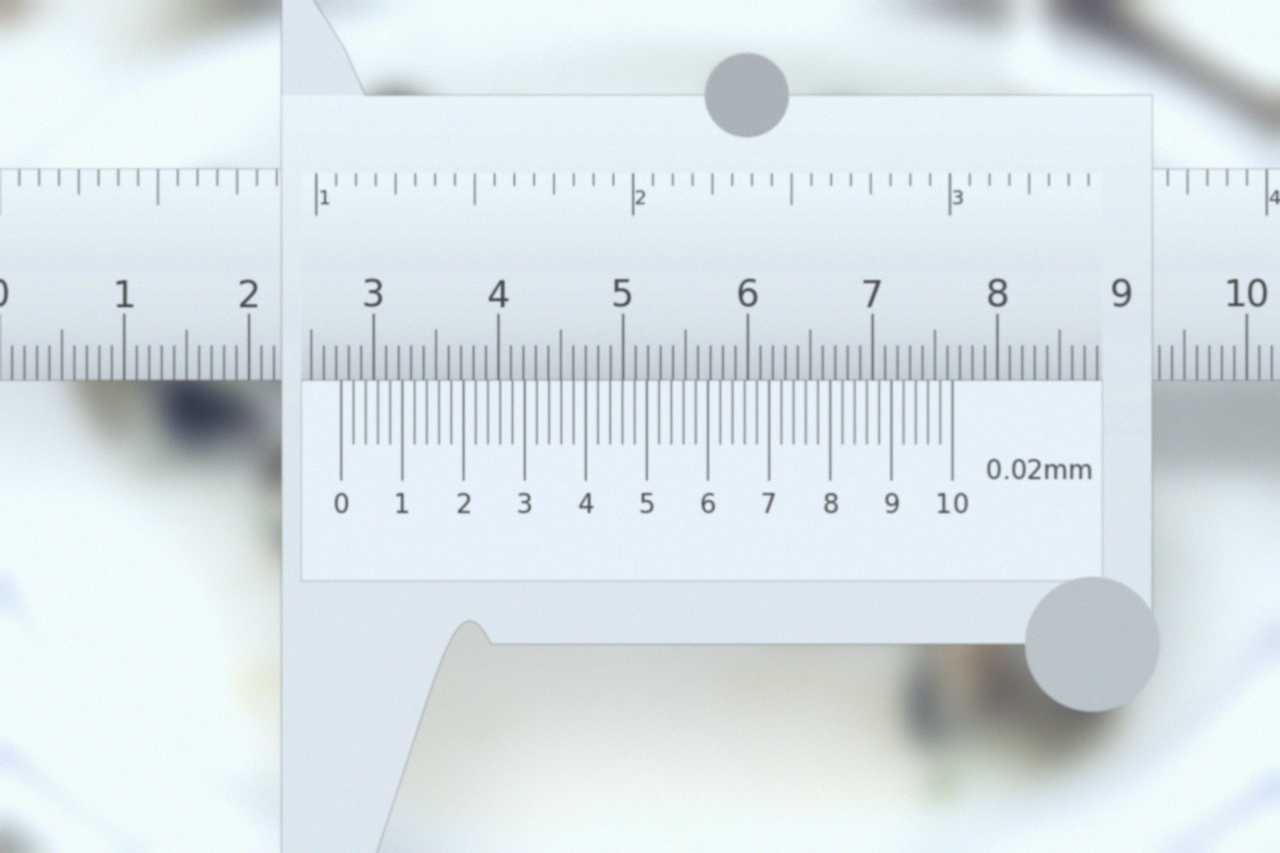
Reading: 27.4 mm
